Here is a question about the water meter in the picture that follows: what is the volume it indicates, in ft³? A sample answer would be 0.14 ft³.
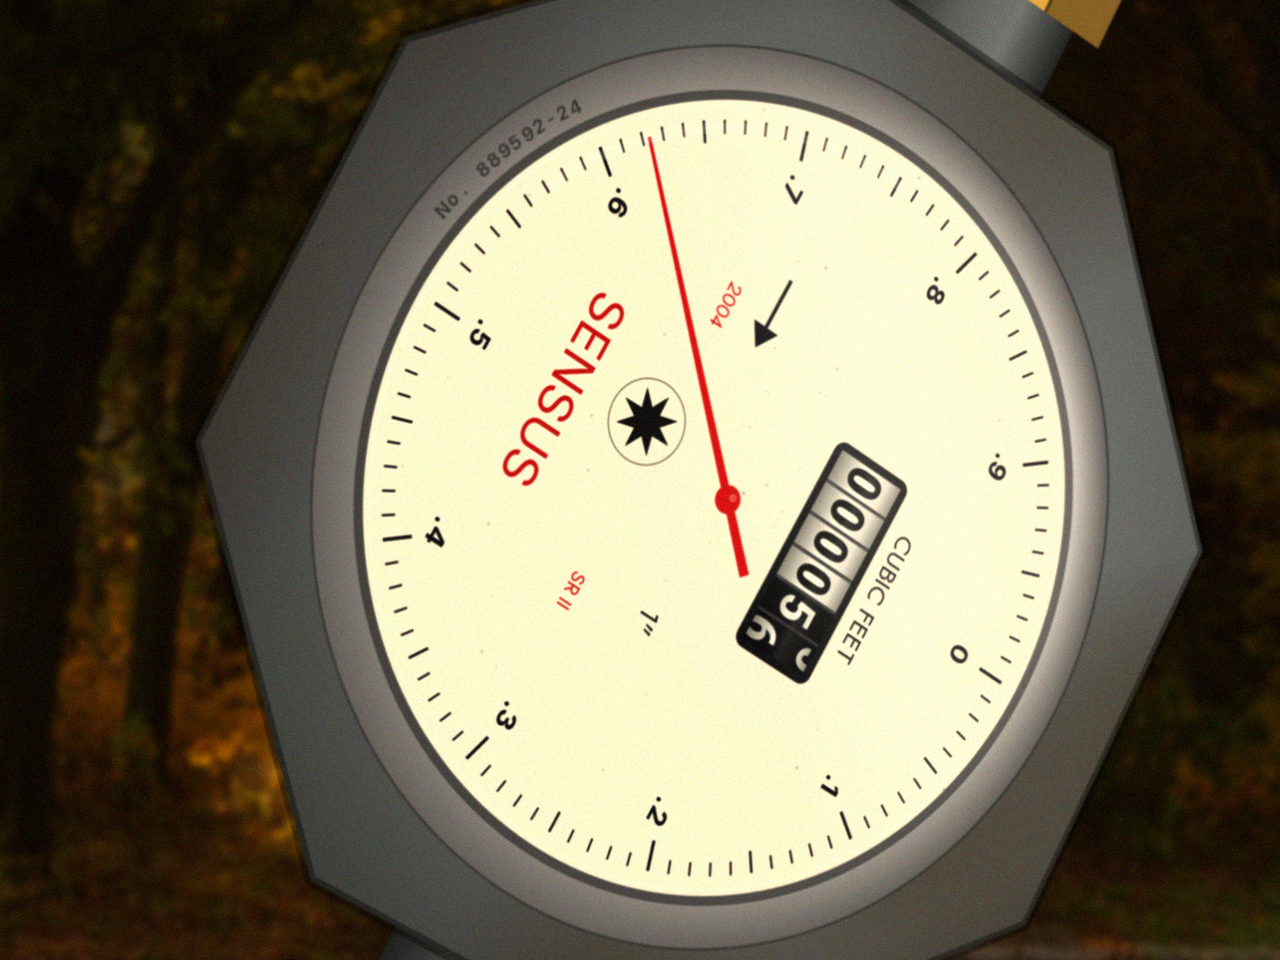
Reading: 55.62 ft³
